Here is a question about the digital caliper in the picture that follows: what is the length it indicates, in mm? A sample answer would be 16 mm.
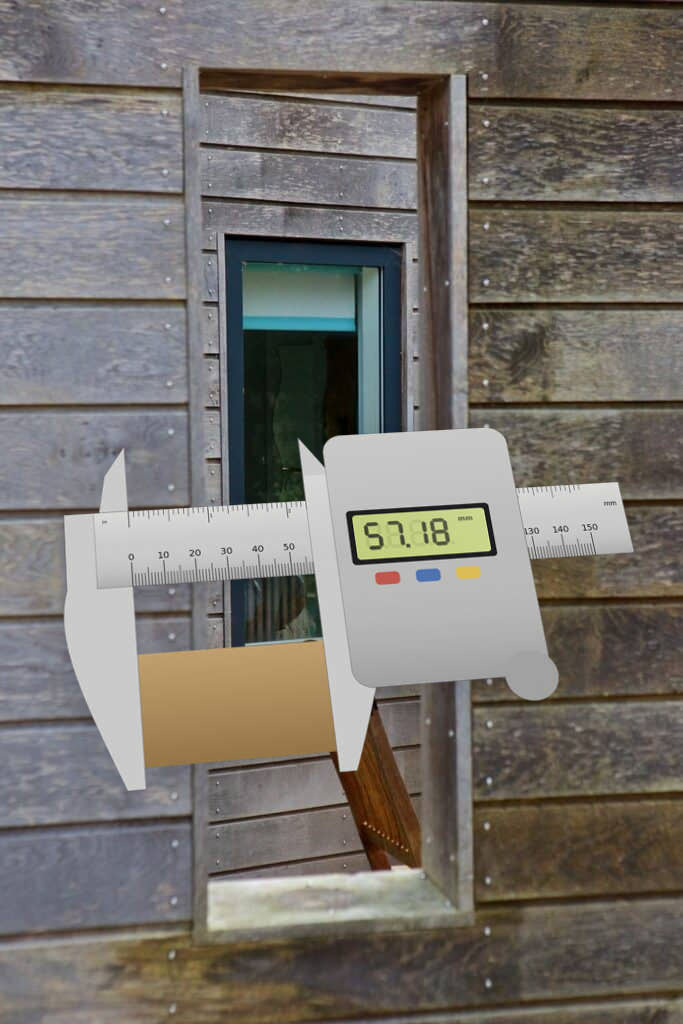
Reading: 57.18 mm
